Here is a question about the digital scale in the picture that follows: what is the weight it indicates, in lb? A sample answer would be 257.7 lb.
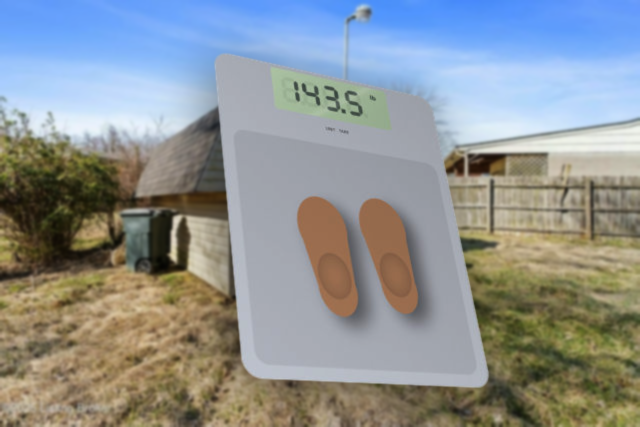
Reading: 143.5 lb
